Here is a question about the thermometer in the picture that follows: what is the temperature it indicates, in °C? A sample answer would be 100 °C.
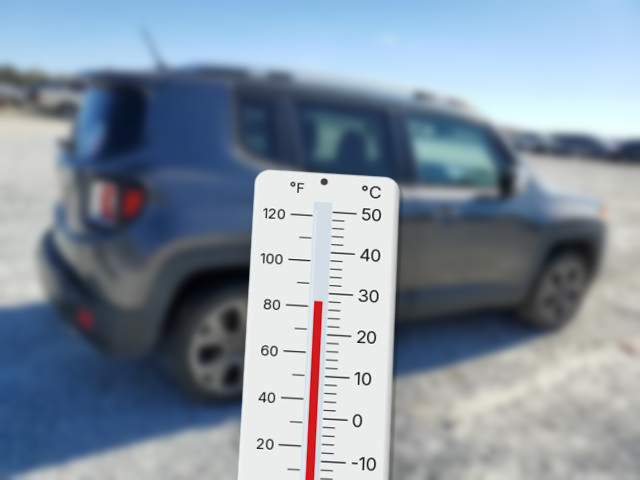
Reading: 28 °C
